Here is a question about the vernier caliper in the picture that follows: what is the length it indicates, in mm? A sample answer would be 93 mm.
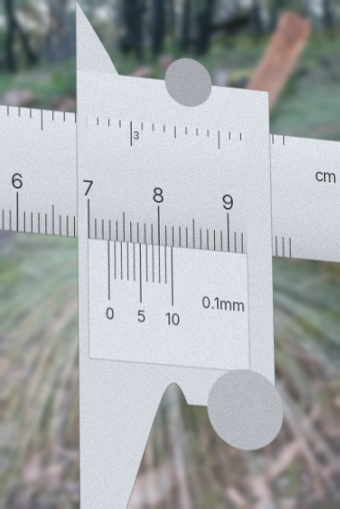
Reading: 72.8 mm
